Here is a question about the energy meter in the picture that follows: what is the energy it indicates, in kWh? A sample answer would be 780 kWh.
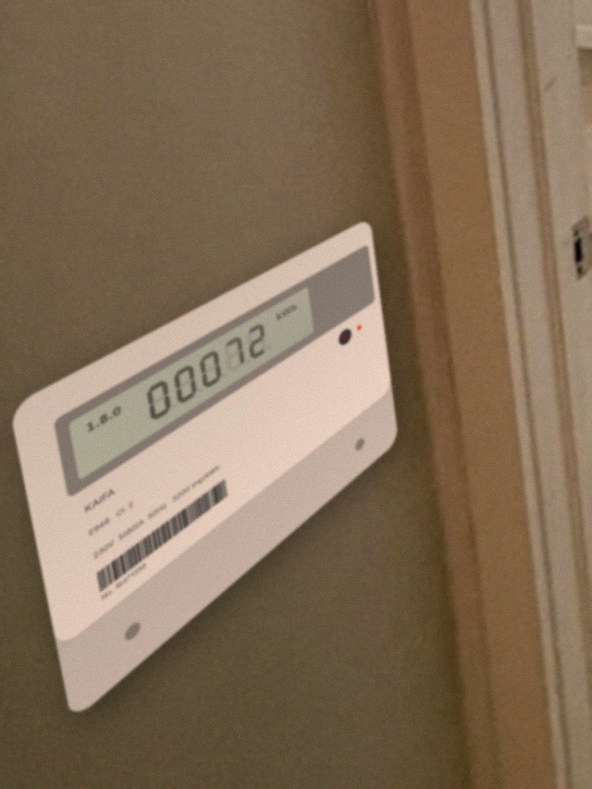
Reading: 72 kWh
